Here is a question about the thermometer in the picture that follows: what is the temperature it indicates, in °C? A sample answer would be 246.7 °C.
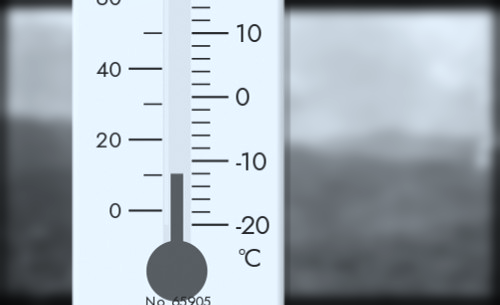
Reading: -12 °C
